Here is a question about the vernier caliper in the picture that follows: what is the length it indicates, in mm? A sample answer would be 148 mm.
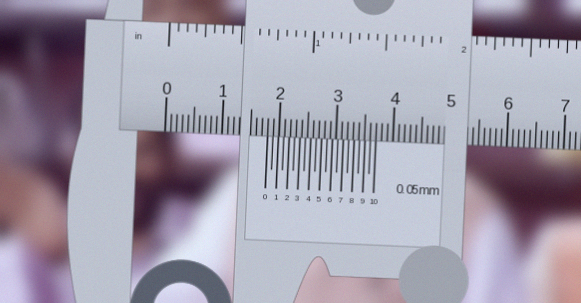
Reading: 18.0 mm
